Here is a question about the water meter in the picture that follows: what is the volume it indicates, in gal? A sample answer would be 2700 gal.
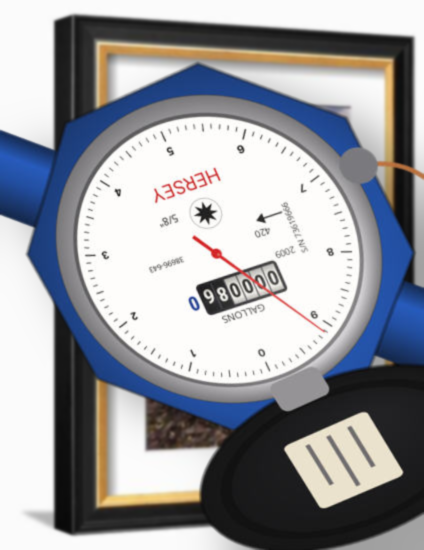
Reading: 859.1 gal
